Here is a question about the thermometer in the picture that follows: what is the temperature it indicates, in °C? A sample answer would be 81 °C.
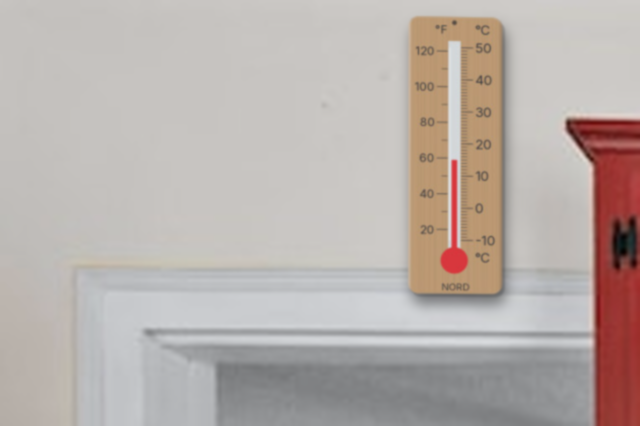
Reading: 15 °C
